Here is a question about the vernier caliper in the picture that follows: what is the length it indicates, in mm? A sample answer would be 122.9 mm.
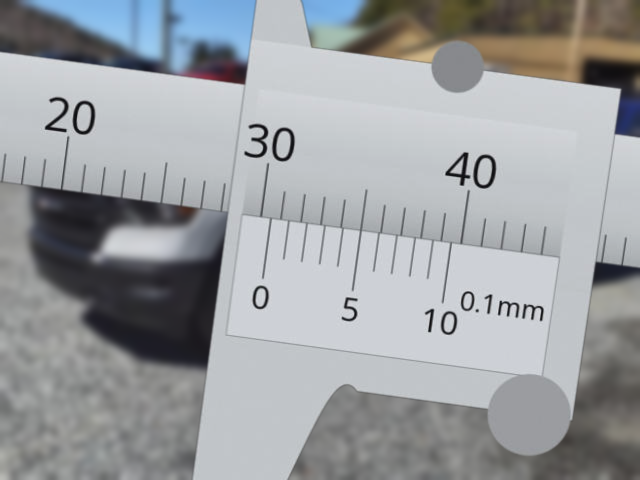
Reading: 30.5 mm
